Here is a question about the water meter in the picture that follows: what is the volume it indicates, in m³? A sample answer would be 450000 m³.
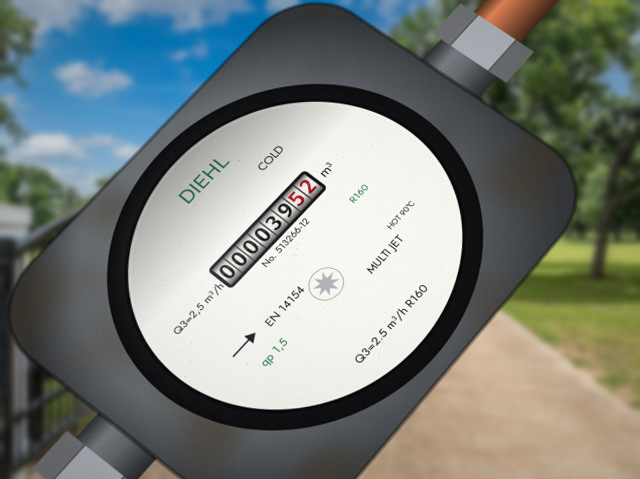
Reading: 39.52 m³
